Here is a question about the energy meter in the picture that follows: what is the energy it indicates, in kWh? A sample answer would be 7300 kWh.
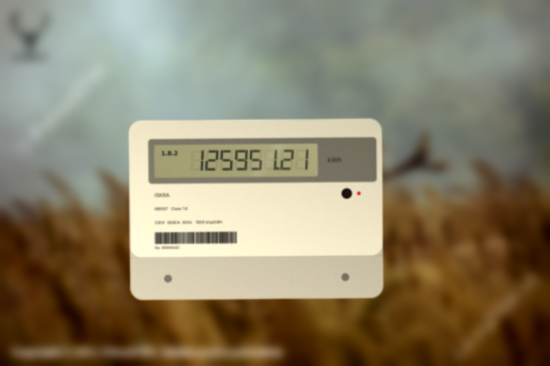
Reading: 125951.21 kWh
